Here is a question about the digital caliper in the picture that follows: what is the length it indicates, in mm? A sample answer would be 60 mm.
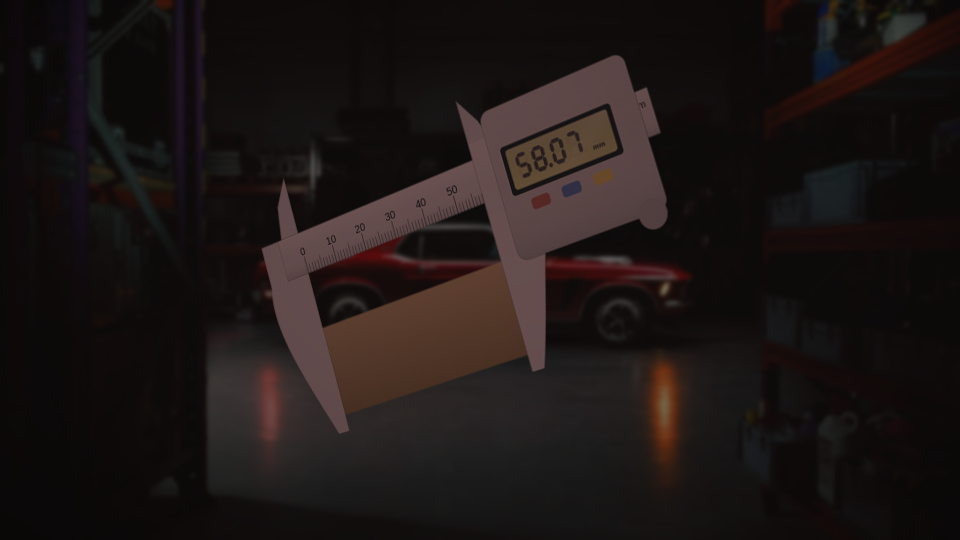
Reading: 58.07 mm
